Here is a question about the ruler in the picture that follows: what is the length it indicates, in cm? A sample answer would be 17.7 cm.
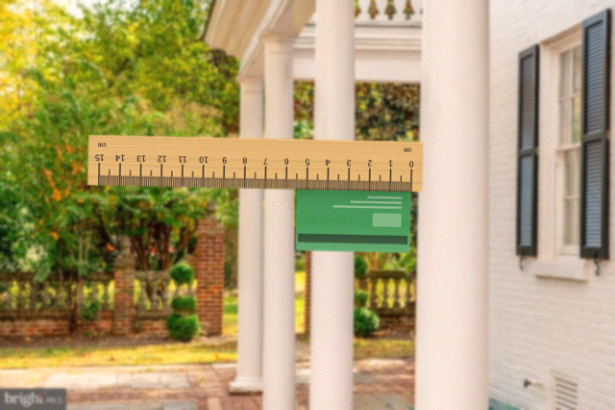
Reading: 5.5 cm
